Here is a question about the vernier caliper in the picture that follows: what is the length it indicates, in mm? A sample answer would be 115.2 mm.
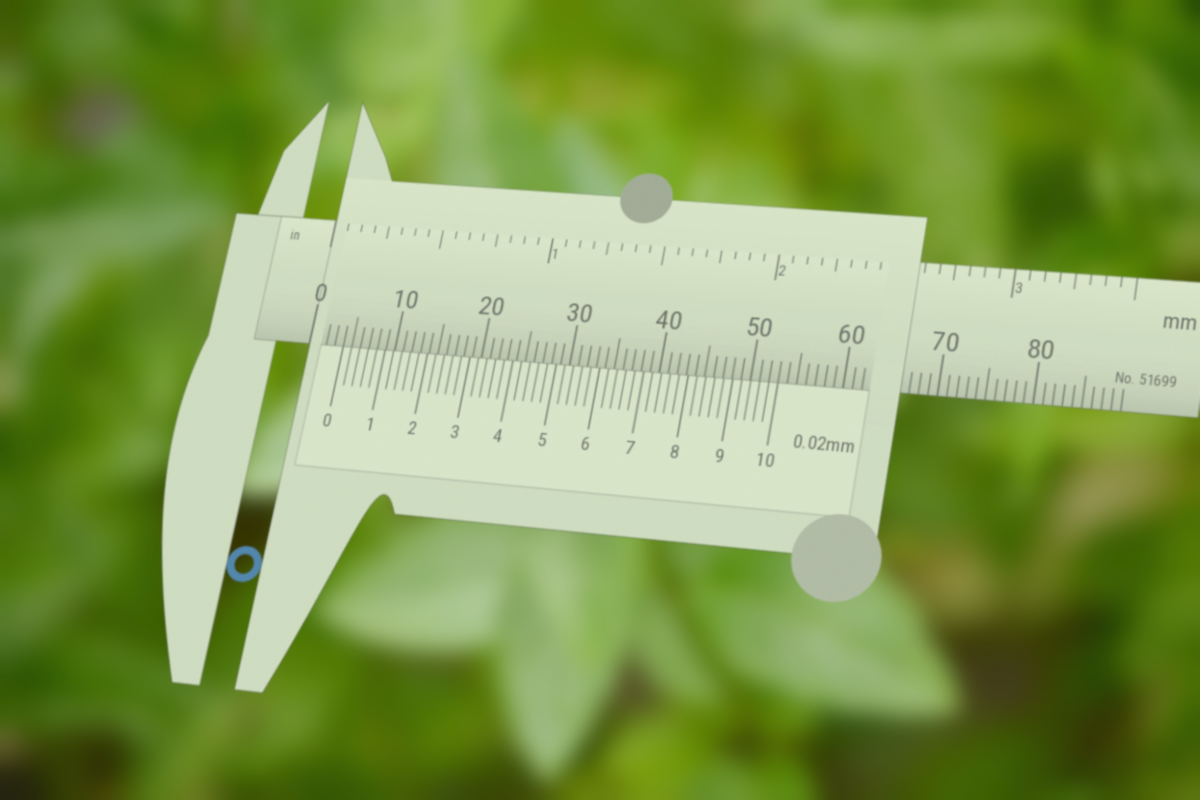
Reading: 4.0 mm
